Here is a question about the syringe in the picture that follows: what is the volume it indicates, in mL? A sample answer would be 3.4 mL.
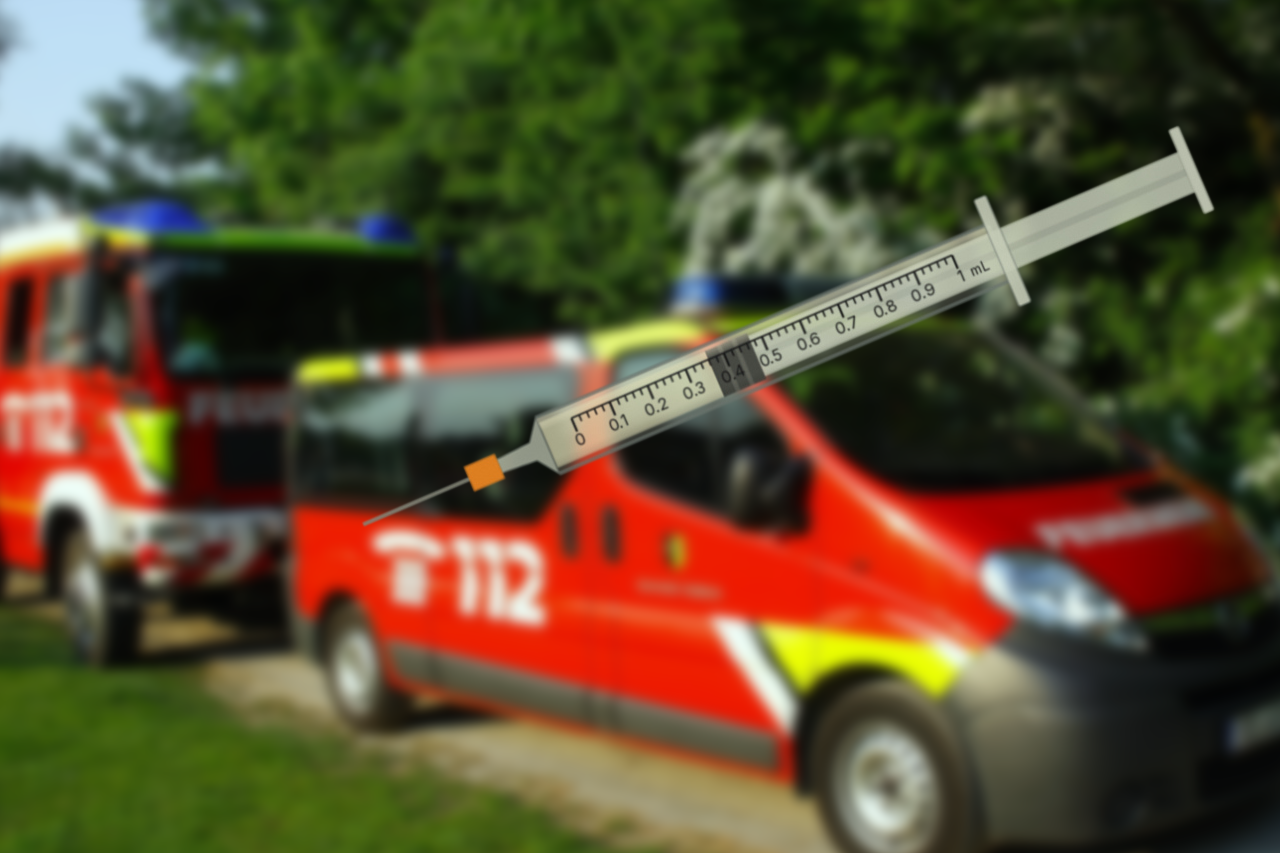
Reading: 0.36 mL
